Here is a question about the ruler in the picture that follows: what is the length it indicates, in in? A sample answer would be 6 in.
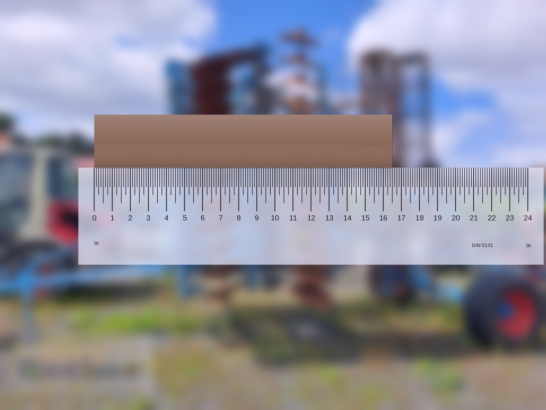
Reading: 16.5 in
